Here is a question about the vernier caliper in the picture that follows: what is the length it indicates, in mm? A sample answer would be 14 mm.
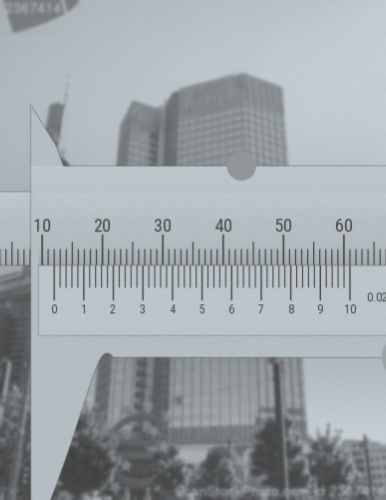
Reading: 12.0 mm
